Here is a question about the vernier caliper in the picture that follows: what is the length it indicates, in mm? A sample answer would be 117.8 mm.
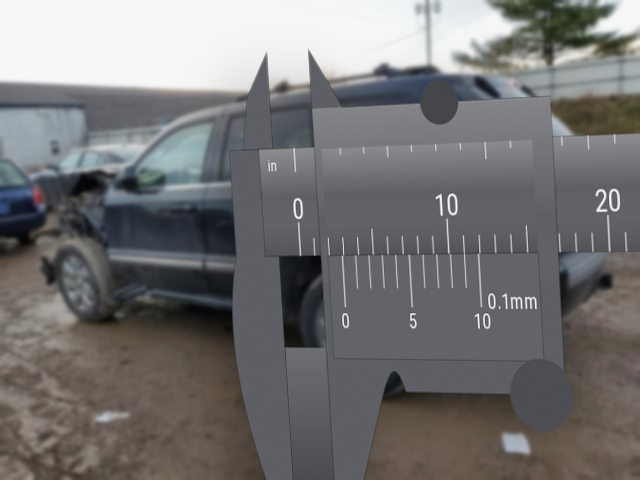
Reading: 2.9 mm
